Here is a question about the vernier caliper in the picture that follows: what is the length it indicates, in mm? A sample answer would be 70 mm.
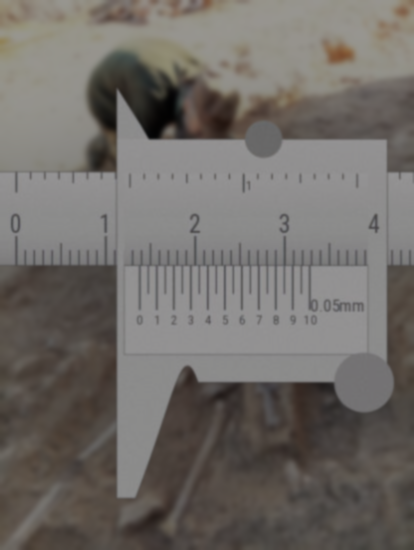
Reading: 13.8 mm
